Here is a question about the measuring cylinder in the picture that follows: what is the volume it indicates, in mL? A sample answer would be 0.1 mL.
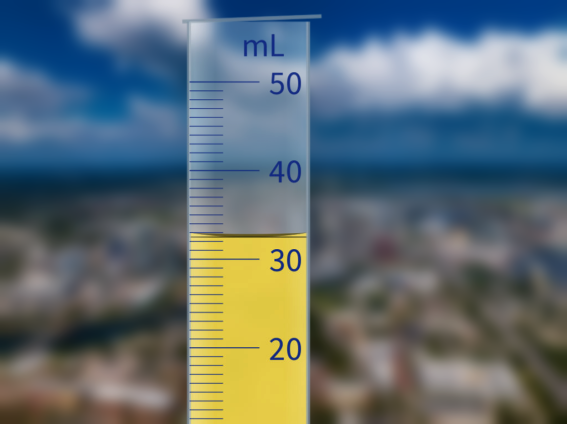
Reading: 32.5 mL
